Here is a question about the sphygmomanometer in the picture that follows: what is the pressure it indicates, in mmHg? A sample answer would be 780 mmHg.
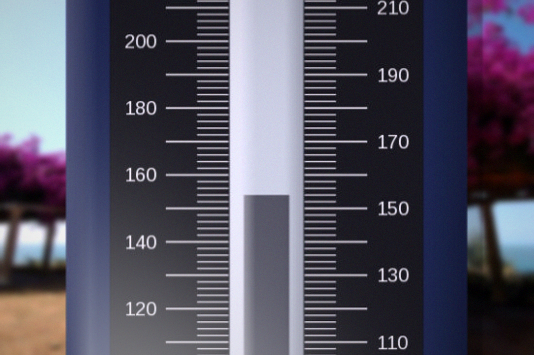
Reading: 154 mmHg
